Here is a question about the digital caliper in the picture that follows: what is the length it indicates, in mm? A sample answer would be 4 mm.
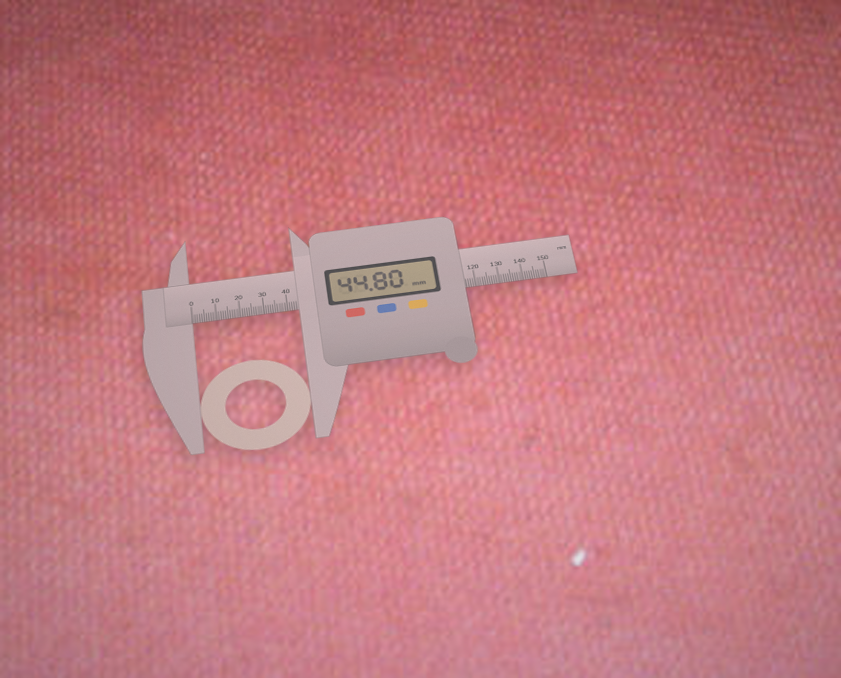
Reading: 44.80 mm
